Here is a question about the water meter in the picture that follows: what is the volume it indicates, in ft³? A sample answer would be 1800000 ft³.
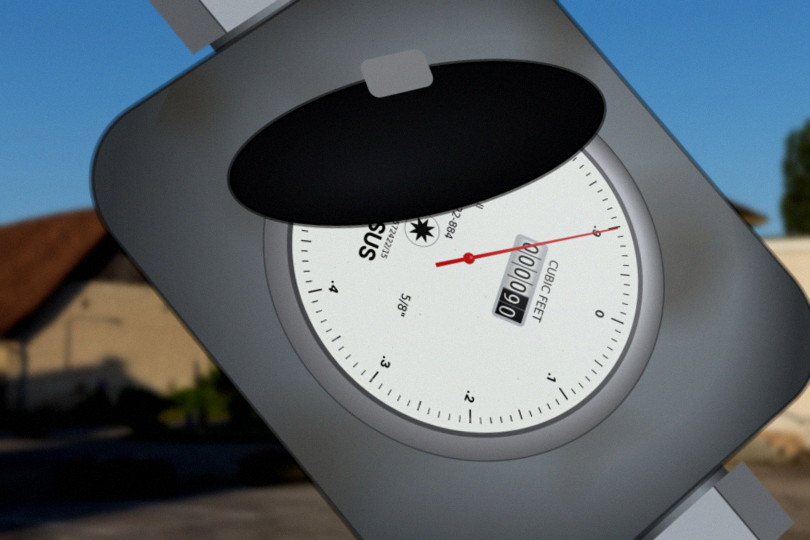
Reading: 89.90 ft³
